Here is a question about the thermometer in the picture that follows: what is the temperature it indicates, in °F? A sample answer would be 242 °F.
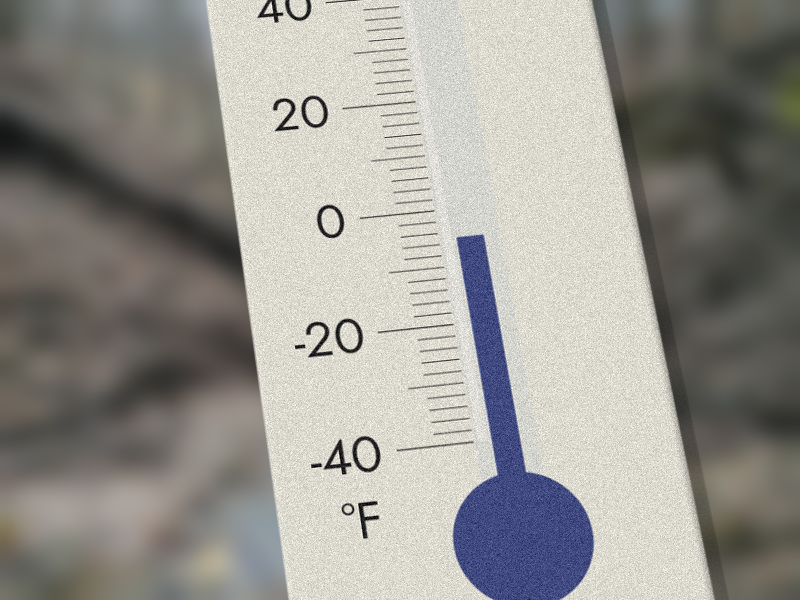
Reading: -5 °F
